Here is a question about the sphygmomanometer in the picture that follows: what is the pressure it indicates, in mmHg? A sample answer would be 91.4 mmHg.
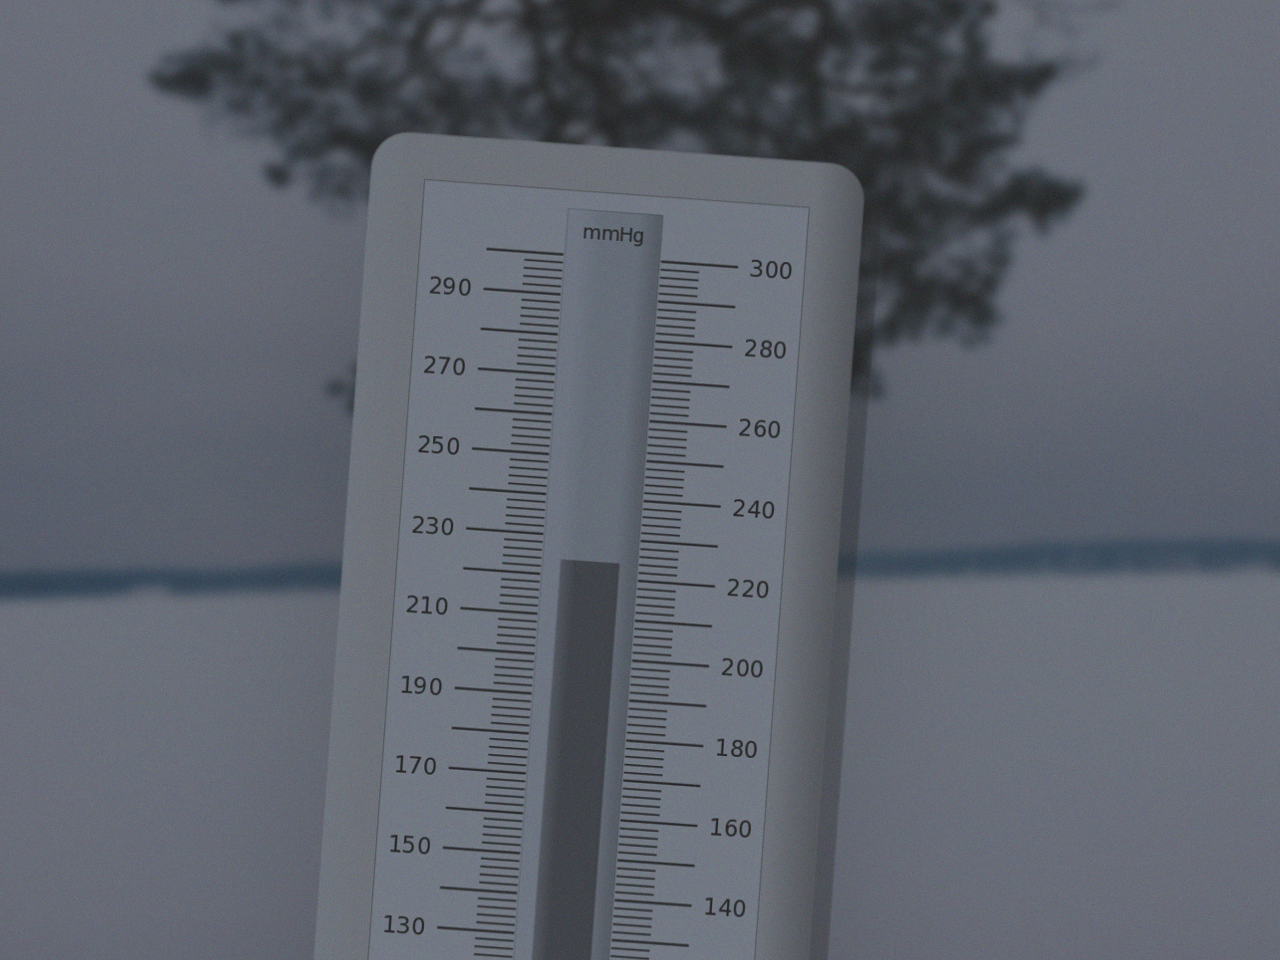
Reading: 224 mmHg
